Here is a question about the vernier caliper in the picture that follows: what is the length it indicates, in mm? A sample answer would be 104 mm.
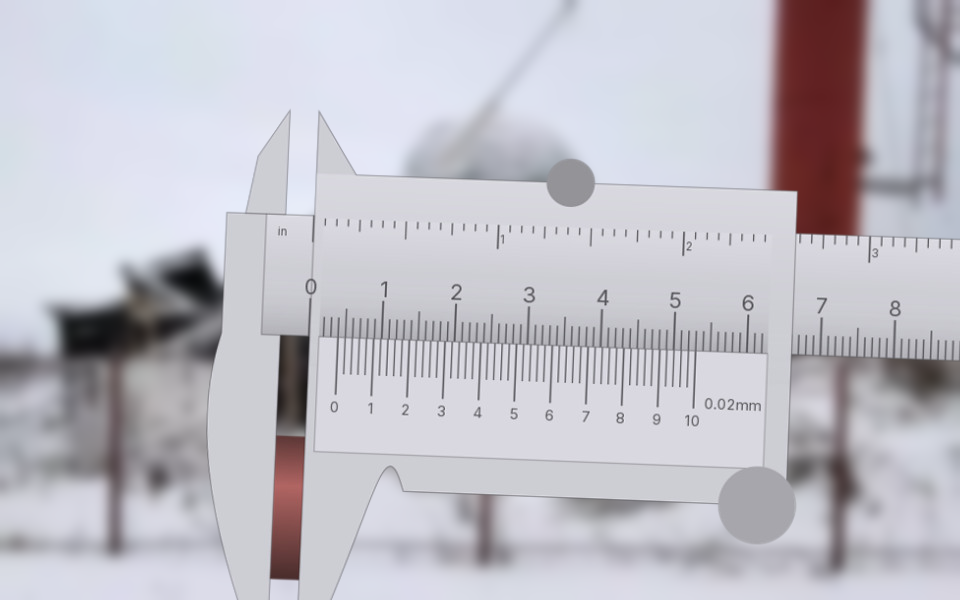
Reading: 4.0 mm
